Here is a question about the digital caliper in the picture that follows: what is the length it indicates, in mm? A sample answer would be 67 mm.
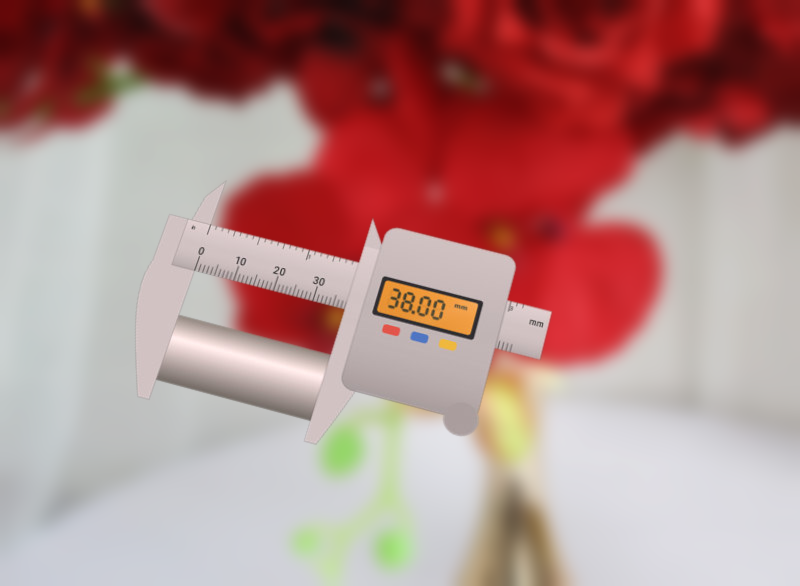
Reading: 38.00 mm
